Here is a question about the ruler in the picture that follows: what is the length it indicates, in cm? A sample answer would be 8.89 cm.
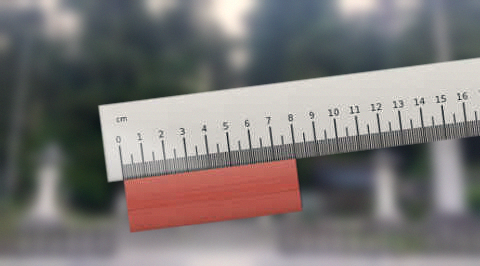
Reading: 8 cm
